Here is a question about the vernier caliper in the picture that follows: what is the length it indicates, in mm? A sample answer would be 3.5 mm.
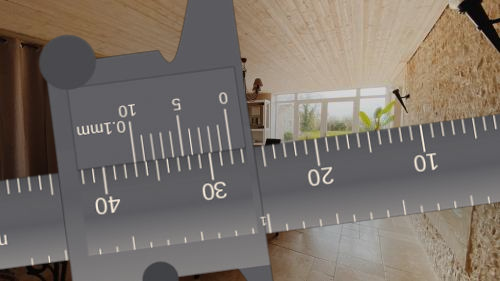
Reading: 28.0 mm
